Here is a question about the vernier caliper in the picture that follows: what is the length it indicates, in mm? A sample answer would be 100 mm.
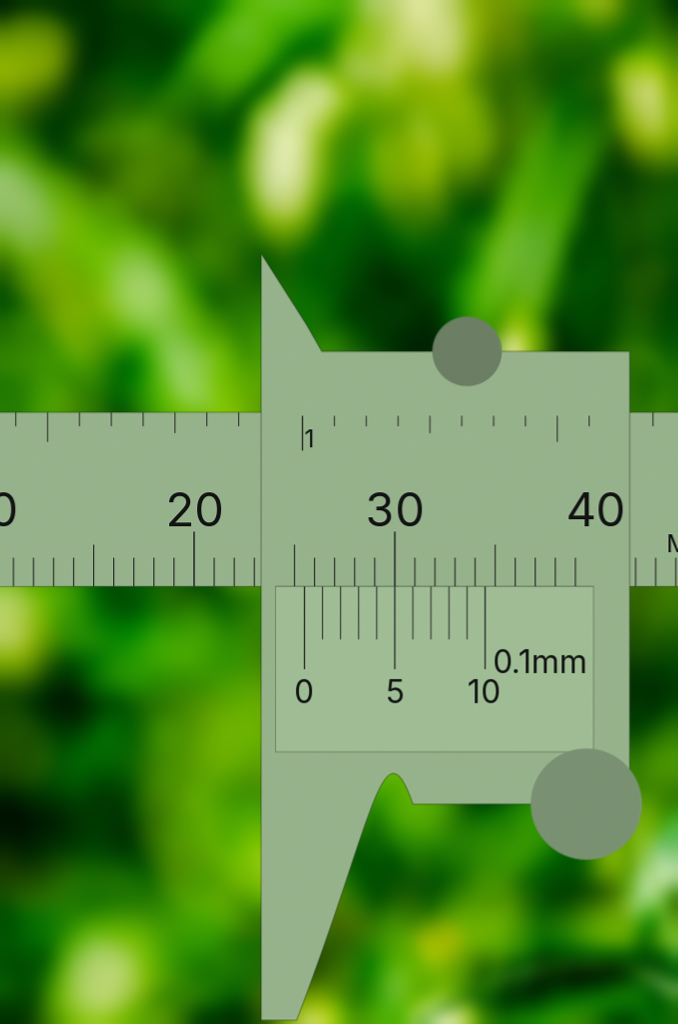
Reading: 25.5 mm
